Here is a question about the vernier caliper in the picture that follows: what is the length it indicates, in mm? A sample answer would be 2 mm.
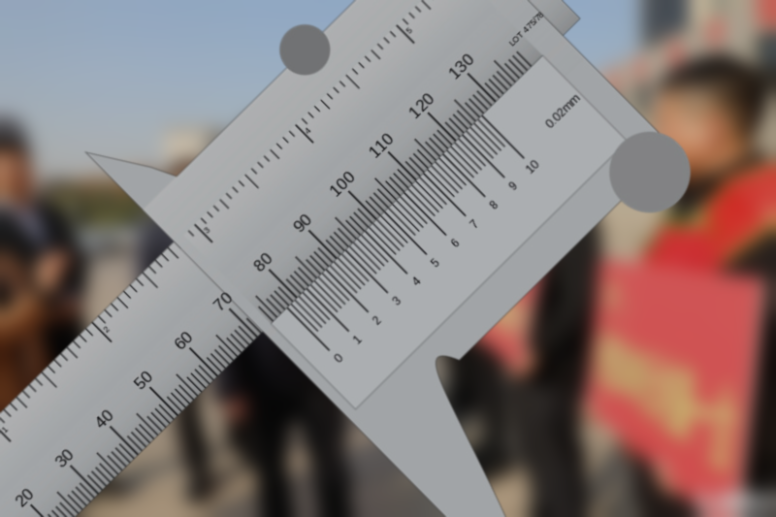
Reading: 77.5 mm
